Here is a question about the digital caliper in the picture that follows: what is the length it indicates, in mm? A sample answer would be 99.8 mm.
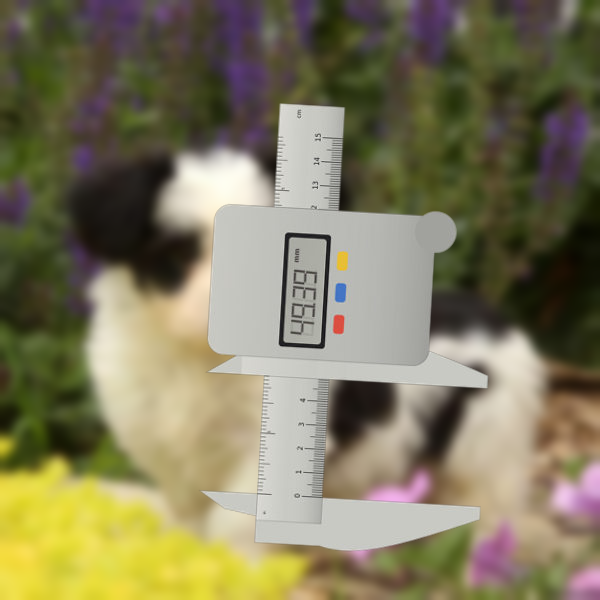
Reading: 49.39 mm
